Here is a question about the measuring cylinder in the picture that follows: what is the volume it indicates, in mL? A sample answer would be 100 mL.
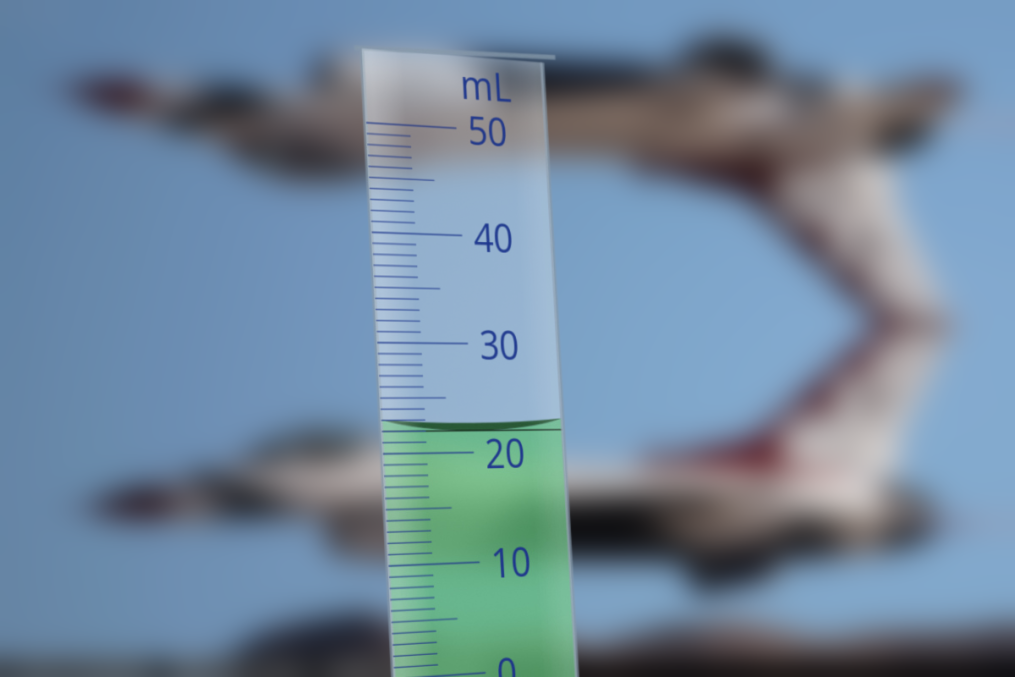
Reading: 22 mL
